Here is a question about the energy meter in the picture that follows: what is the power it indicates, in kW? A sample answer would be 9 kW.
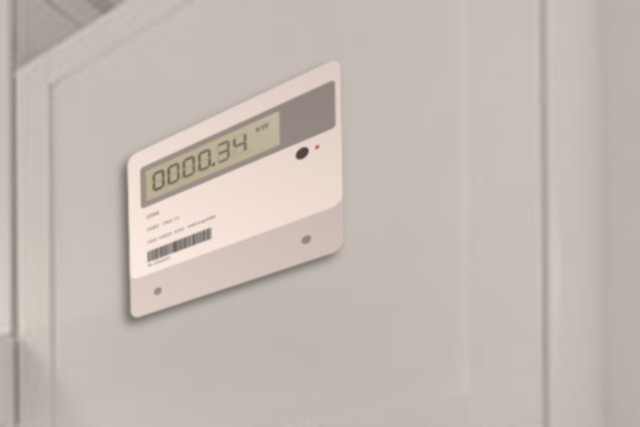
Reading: 0.34 kW
